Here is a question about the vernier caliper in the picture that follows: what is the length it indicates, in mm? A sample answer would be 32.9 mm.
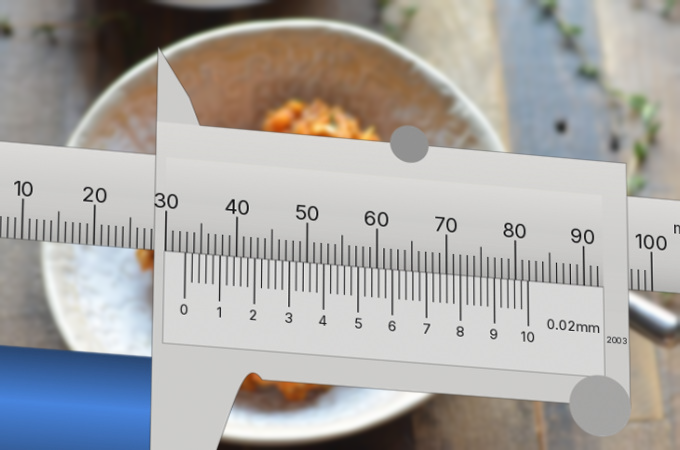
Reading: 32.8 mm
